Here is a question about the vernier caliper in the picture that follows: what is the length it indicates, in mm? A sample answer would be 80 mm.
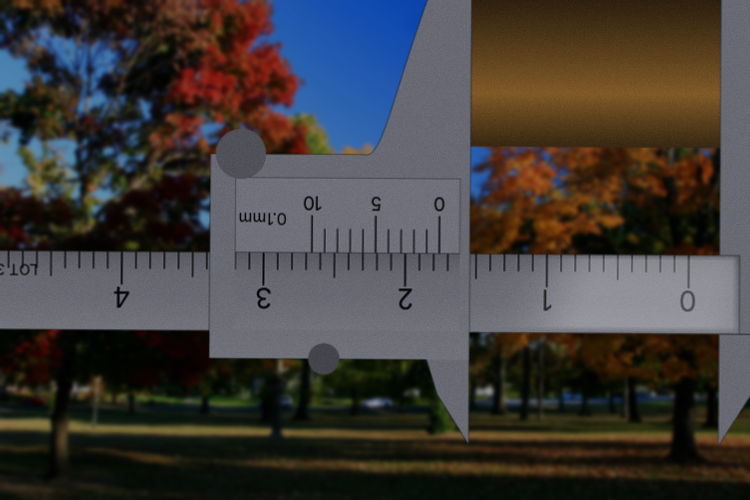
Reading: 17.6 mm
